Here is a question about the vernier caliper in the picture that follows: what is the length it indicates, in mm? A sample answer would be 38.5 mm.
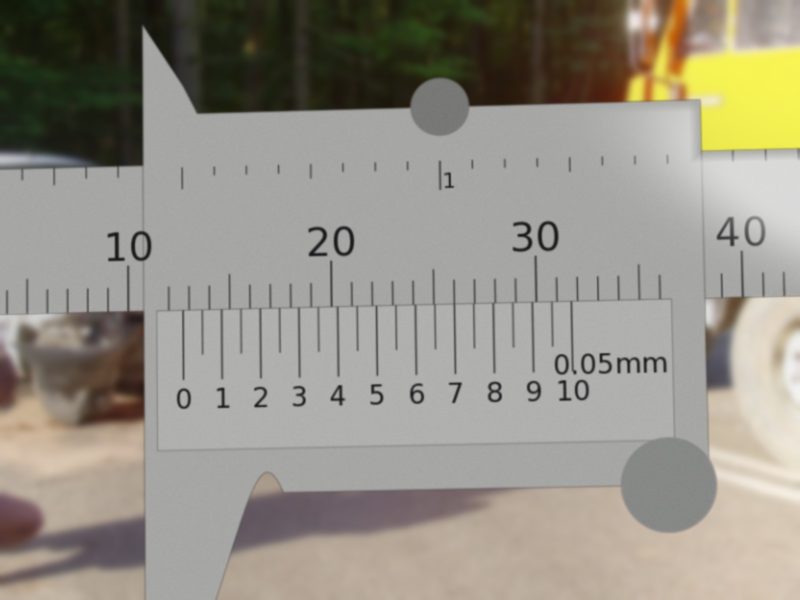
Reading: 12.7 mm
